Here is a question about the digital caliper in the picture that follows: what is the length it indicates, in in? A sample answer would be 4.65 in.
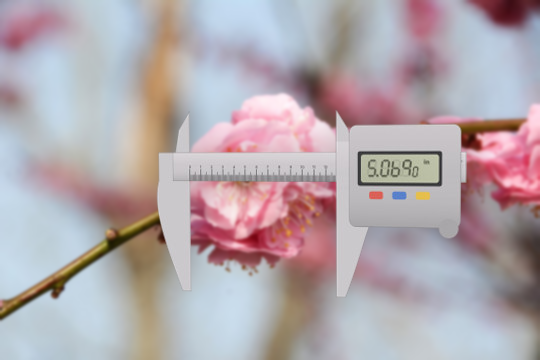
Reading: 5.0690 in
